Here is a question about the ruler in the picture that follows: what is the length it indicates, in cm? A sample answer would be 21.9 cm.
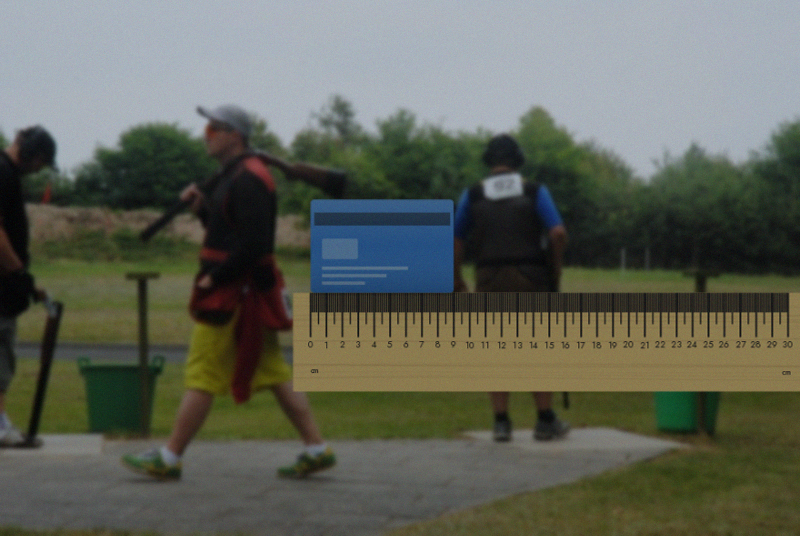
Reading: 9 cm
